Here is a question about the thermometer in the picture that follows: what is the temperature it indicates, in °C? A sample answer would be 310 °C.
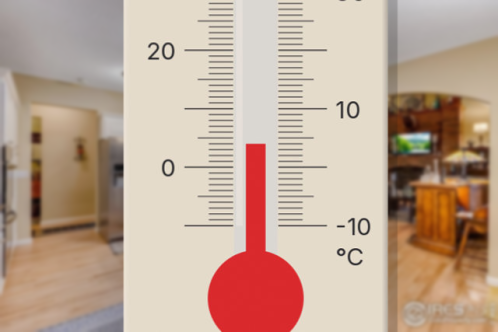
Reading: 4 °C
